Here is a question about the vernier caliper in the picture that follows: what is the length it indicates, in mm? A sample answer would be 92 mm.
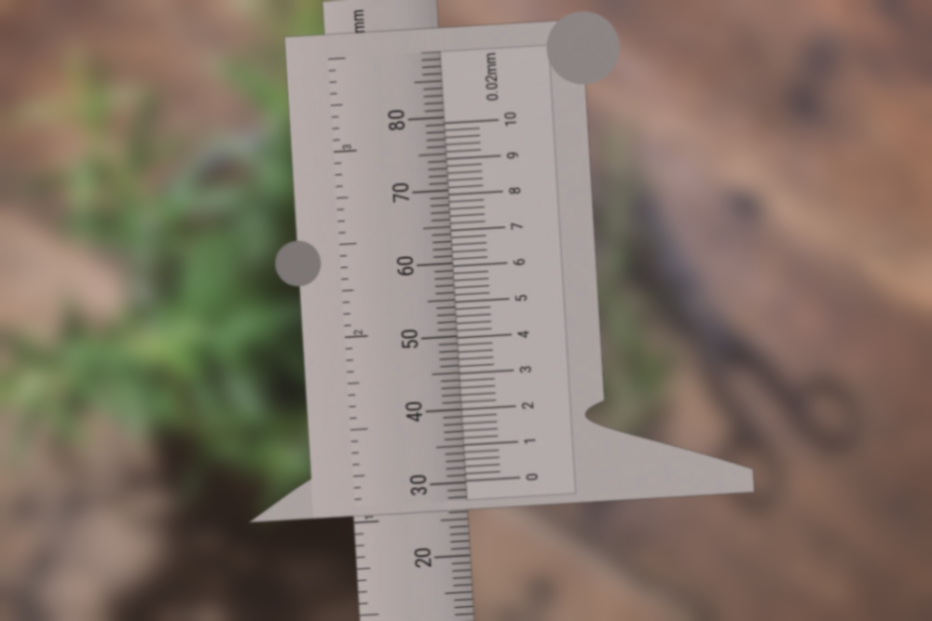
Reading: 30.2 mm
